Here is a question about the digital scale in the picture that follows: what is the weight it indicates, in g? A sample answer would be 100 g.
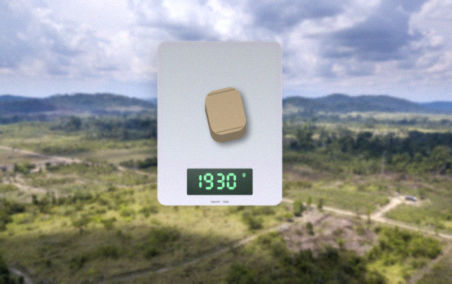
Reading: 1930 g
